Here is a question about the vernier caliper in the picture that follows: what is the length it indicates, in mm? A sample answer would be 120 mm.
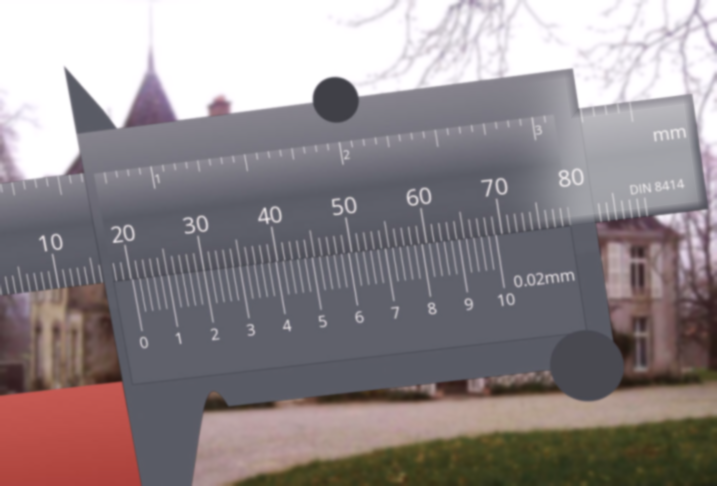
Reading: 20.2 mm
